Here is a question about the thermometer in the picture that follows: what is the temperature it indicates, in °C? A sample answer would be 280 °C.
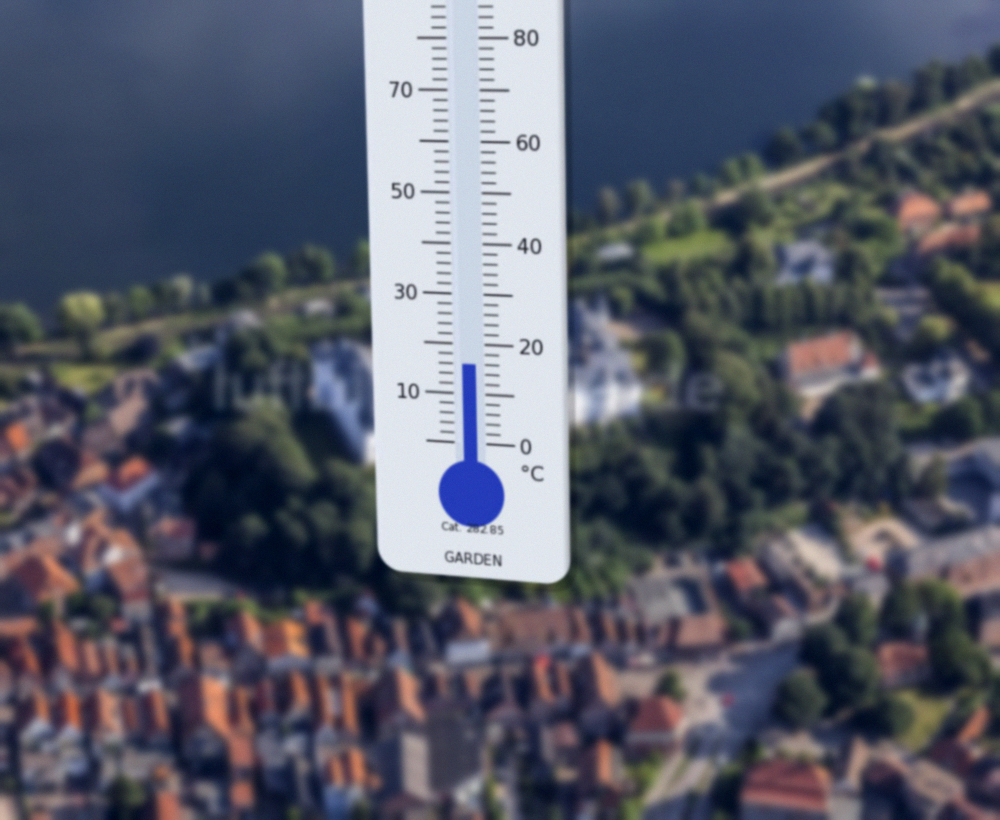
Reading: 16 °C
